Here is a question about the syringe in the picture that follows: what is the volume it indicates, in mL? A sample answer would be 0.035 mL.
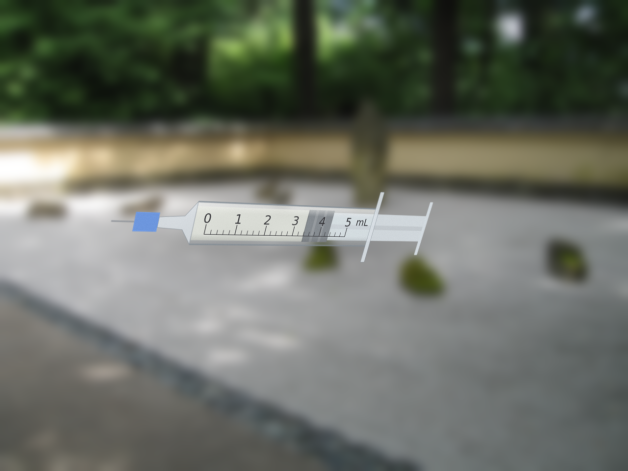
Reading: 3.4 mL
